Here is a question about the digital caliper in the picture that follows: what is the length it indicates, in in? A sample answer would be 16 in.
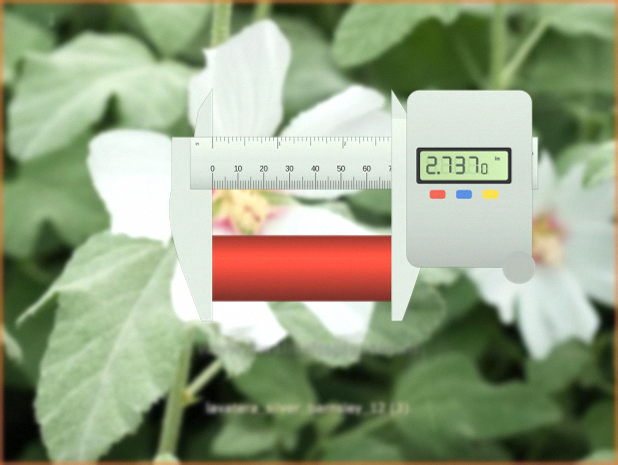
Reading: 2.7370 in
